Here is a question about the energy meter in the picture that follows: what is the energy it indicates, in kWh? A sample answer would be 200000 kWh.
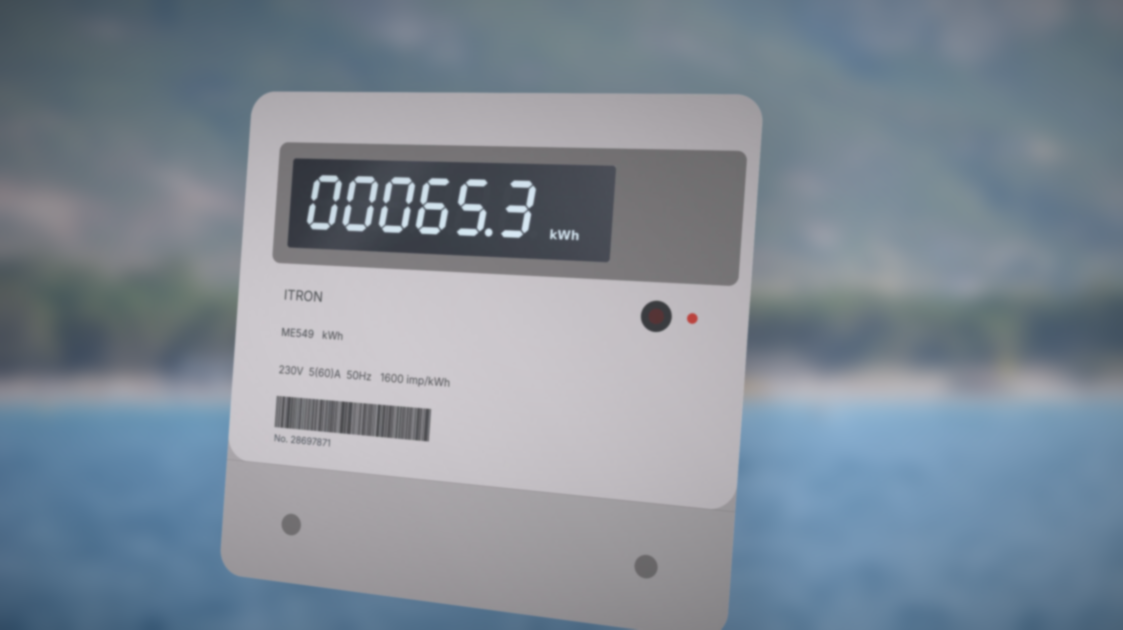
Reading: 65.3 kWh
